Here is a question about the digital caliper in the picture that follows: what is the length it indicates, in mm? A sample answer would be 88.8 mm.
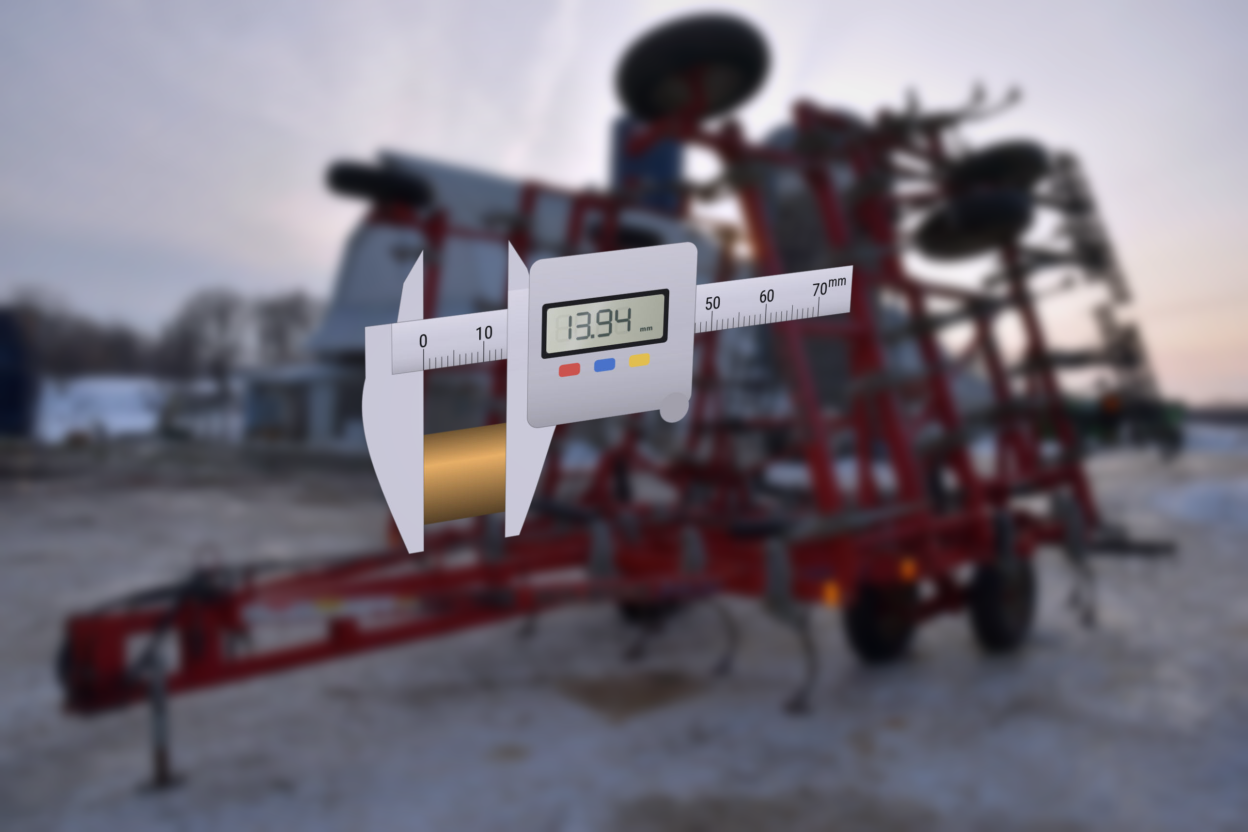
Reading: 13.94 mm
